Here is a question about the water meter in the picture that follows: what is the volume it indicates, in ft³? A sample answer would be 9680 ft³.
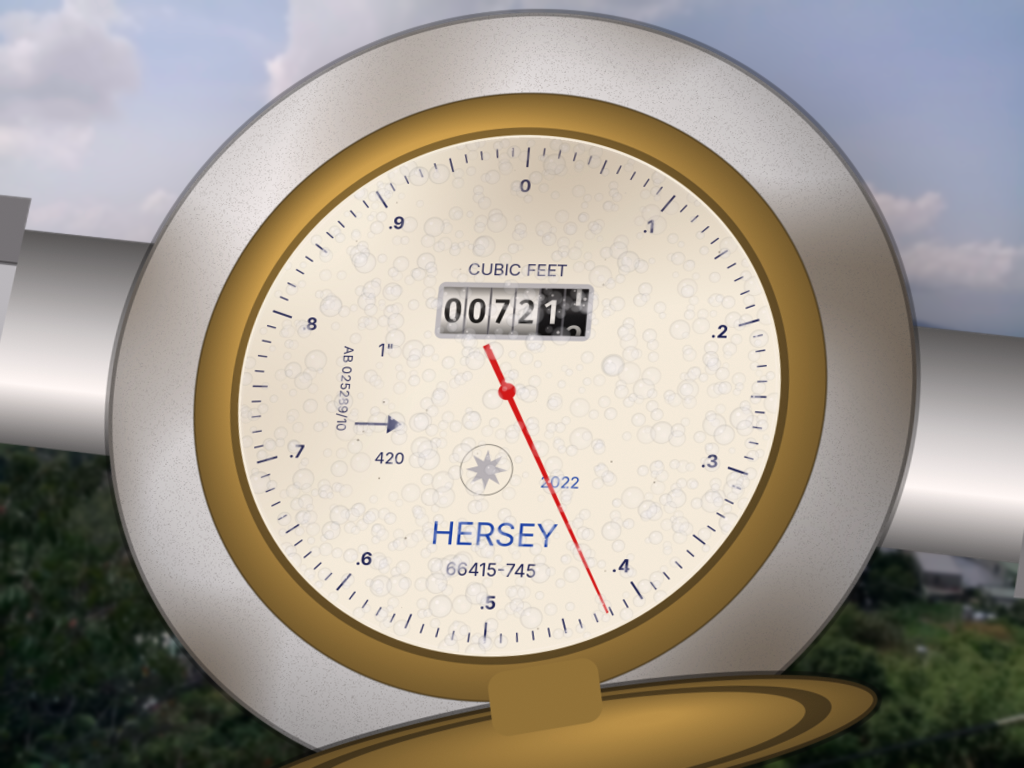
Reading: 7211.42 ft³
